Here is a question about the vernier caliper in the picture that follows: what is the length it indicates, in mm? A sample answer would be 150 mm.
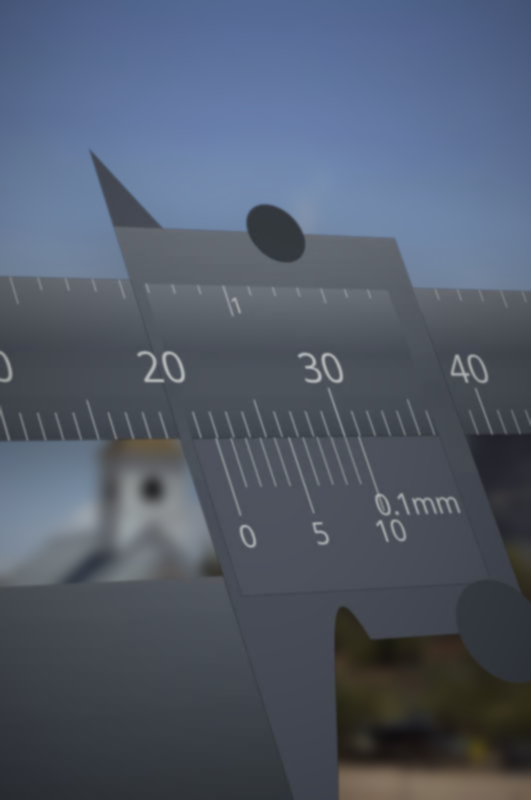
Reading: 21.9 mm
